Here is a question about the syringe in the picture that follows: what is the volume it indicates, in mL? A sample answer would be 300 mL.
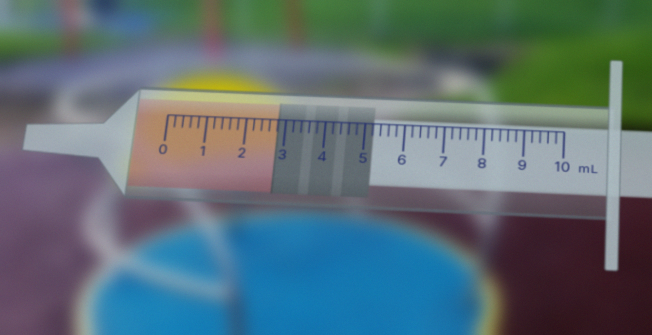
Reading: 2.8 mL
